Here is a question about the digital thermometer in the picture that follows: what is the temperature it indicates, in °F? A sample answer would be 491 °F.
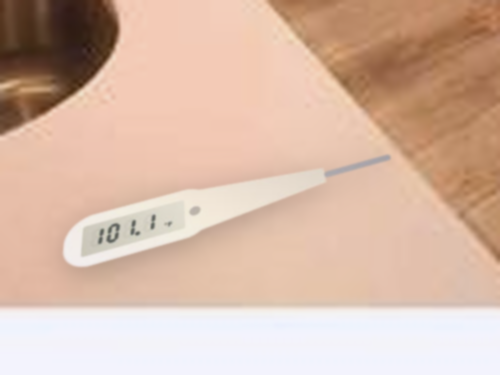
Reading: 101.1 °F
